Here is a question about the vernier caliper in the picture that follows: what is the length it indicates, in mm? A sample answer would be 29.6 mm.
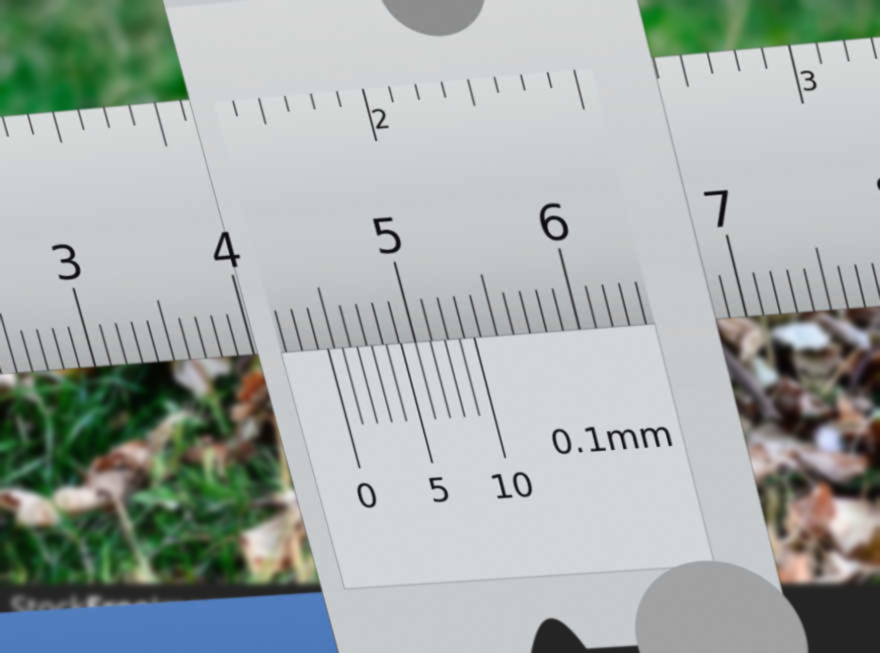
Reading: 44.6 mm
